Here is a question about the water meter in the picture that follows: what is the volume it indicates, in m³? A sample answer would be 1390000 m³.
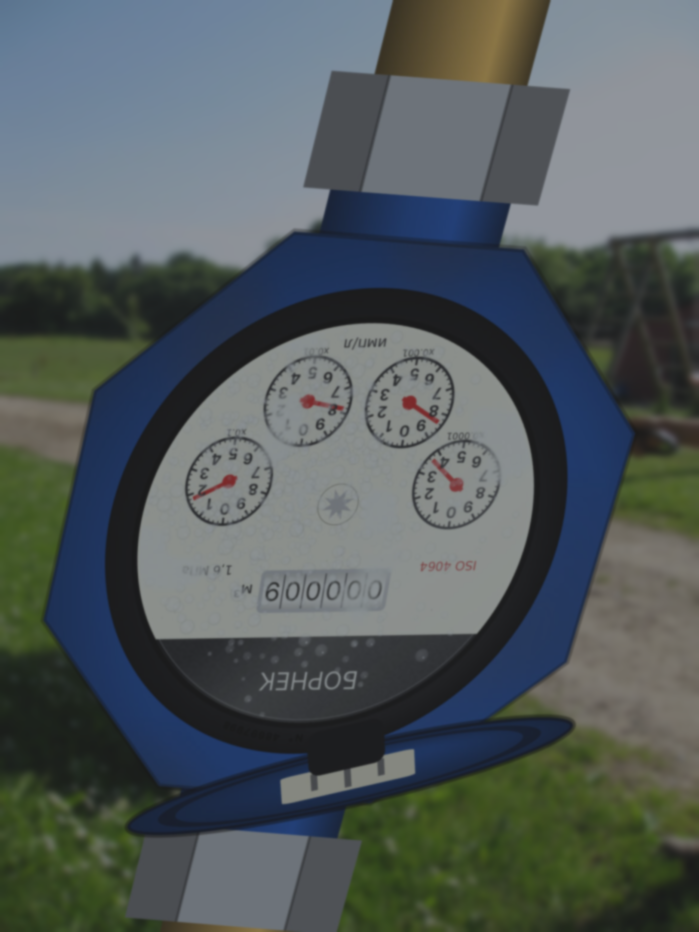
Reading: 9.1783 m³
